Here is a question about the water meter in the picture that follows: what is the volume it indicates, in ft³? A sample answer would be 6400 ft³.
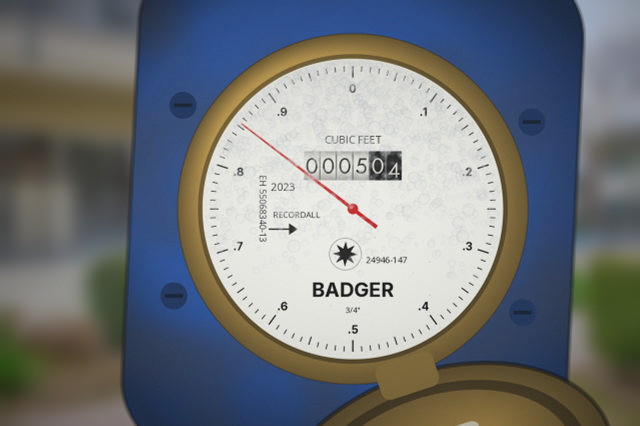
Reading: 503.85 ft³
